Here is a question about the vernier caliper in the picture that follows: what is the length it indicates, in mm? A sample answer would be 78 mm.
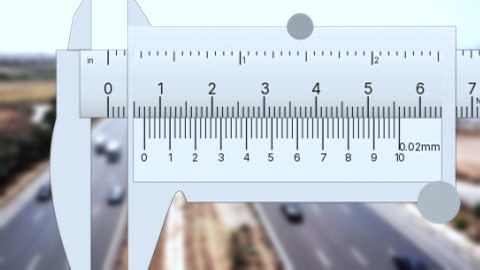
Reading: 7.0 mm
